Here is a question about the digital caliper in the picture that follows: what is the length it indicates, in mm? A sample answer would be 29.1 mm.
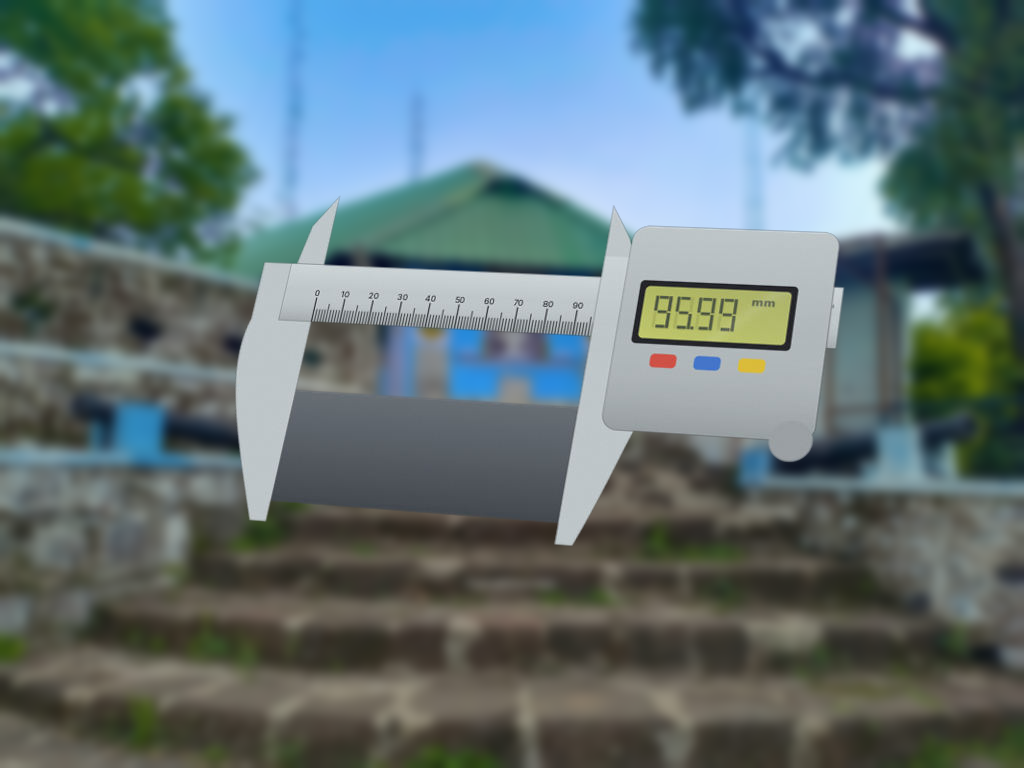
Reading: 95.99 mm
